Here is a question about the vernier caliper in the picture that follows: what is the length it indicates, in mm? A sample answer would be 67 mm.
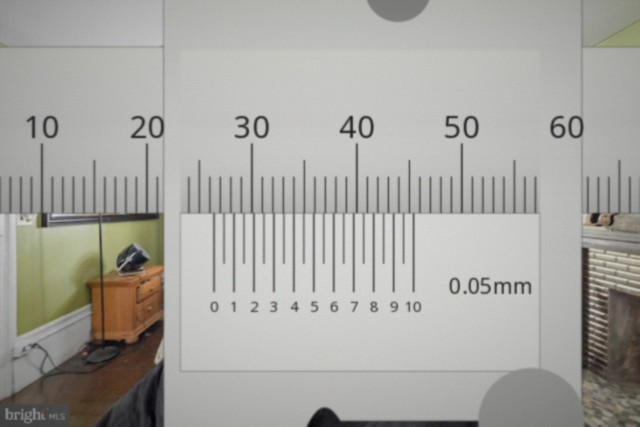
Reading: 26.4 mm
